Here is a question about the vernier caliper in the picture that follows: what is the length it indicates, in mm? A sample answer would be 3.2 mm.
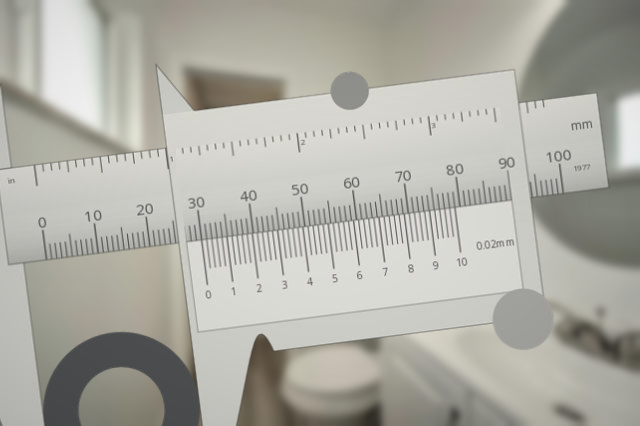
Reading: 30.0 mm
